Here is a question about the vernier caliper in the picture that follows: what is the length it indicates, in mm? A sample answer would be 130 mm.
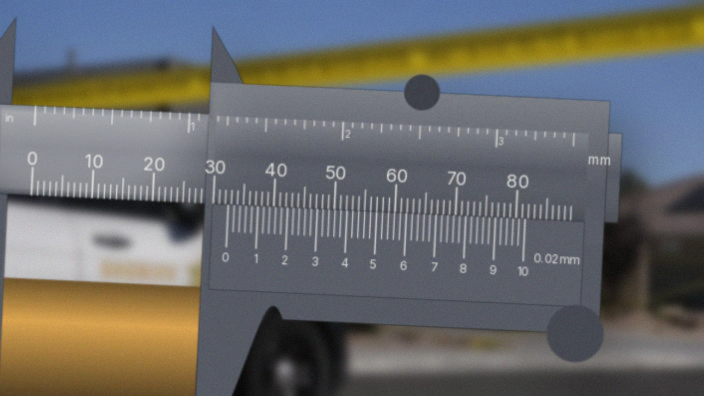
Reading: 32.5 mm
